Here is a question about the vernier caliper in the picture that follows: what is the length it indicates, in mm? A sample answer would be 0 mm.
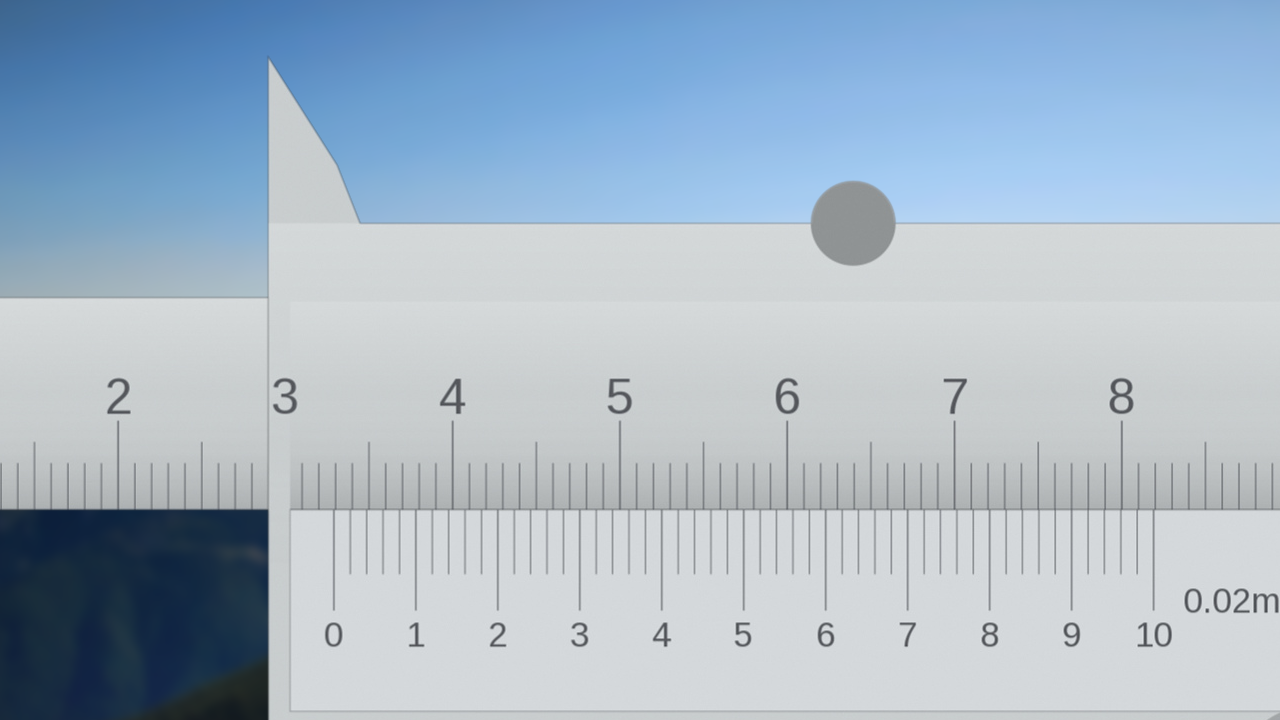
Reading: 32.9 mm
